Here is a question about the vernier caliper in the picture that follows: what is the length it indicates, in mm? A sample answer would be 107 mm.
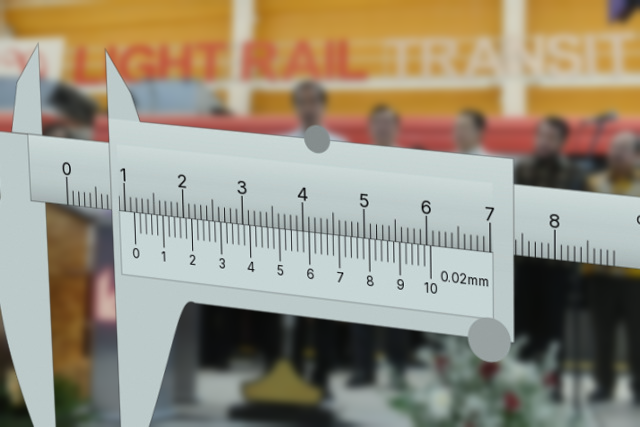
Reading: 11.6 mm
